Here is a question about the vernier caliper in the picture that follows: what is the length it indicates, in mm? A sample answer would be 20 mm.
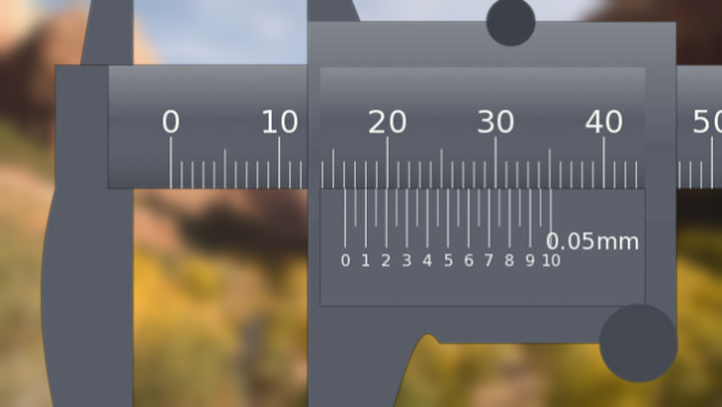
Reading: 16.1 mm
